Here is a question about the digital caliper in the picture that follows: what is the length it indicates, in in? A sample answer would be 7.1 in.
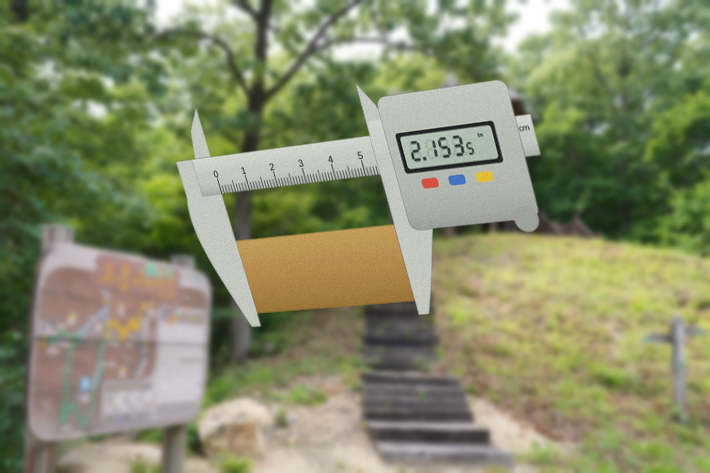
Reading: 2.1535 in
